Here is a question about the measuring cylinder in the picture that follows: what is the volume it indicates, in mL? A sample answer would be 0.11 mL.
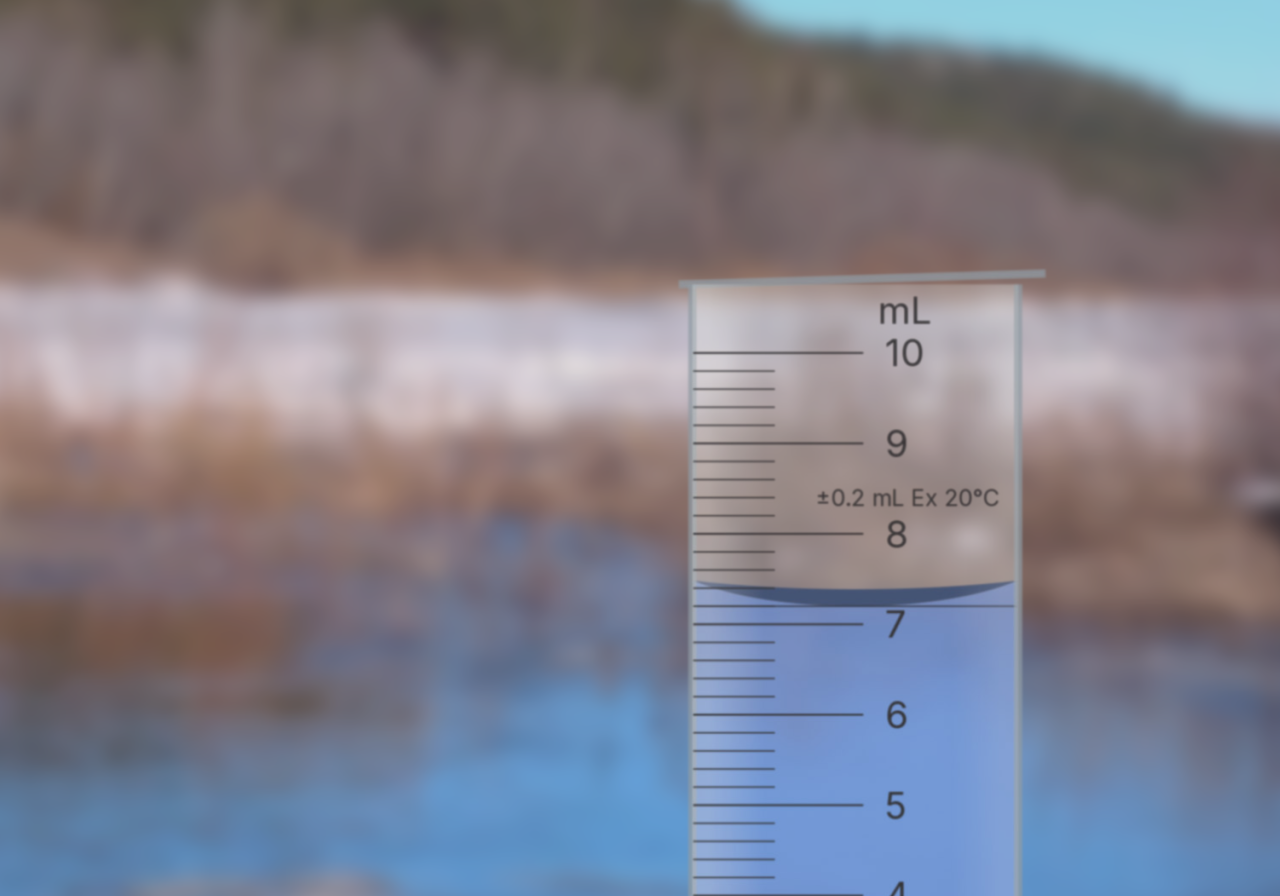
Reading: 7.2 mL
